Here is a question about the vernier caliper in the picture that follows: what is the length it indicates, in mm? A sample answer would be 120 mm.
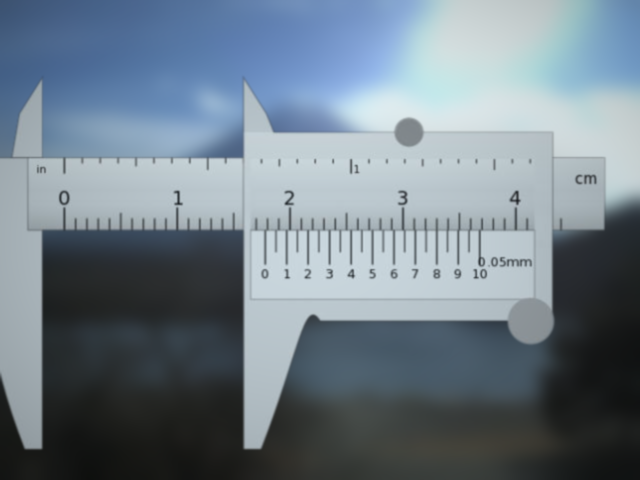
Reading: 17.8 mm
